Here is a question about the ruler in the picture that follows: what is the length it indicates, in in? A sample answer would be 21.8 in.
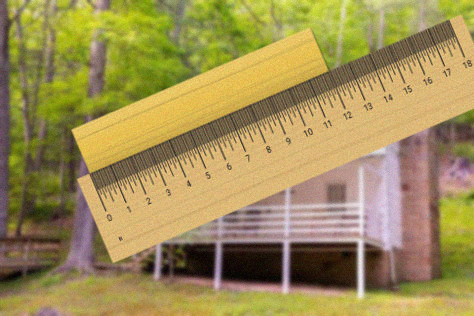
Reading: 12 in
